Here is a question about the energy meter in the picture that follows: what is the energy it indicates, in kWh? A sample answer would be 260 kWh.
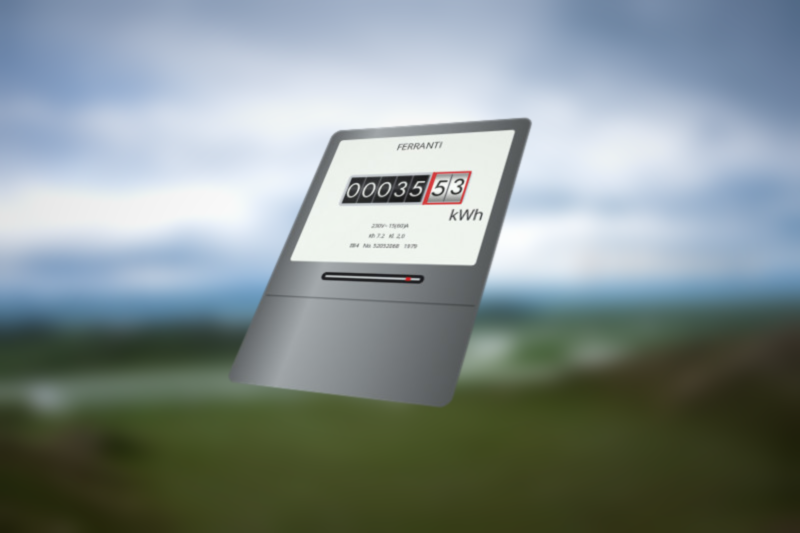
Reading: 35.53 kWh
